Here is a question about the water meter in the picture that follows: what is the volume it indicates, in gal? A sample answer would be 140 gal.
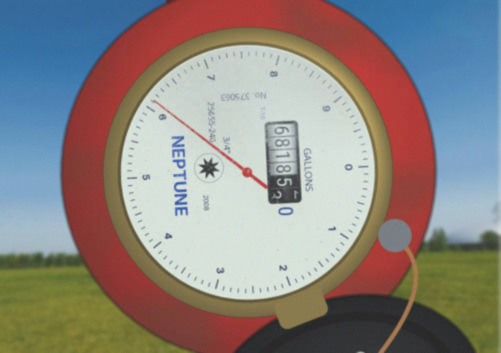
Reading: 6818526.1 gal
